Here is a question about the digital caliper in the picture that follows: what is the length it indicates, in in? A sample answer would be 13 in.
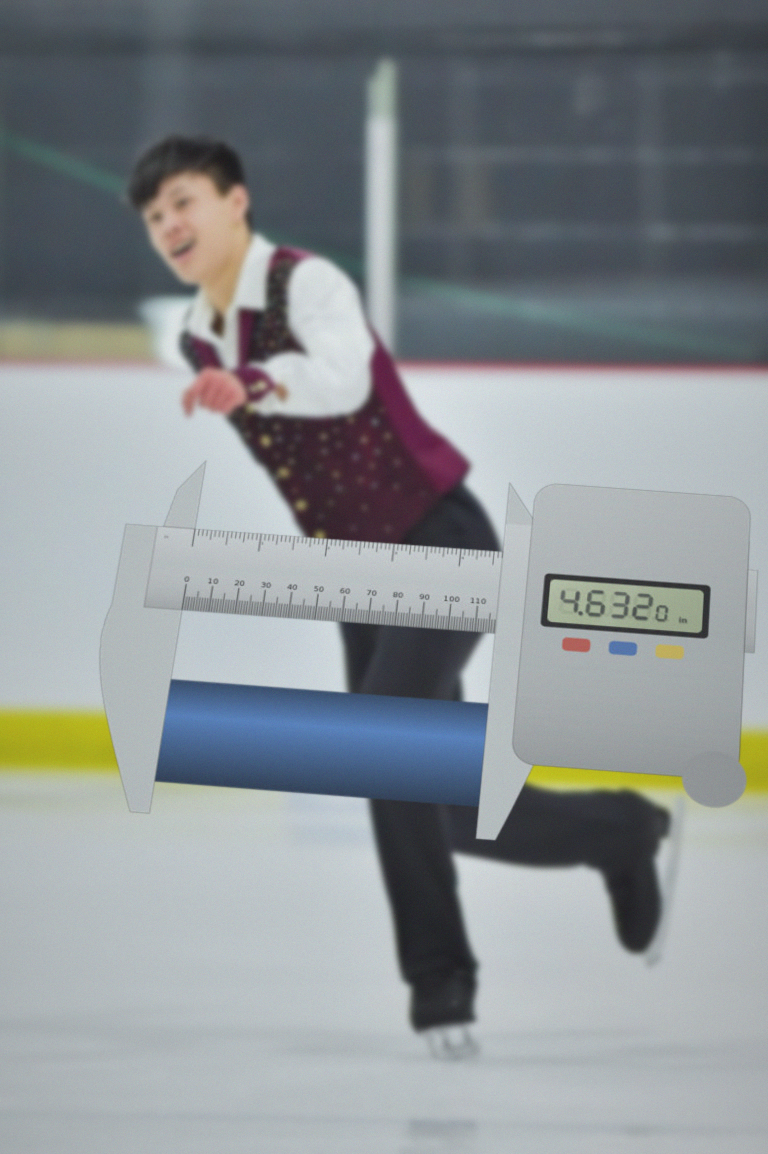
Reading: 4.6320 in
